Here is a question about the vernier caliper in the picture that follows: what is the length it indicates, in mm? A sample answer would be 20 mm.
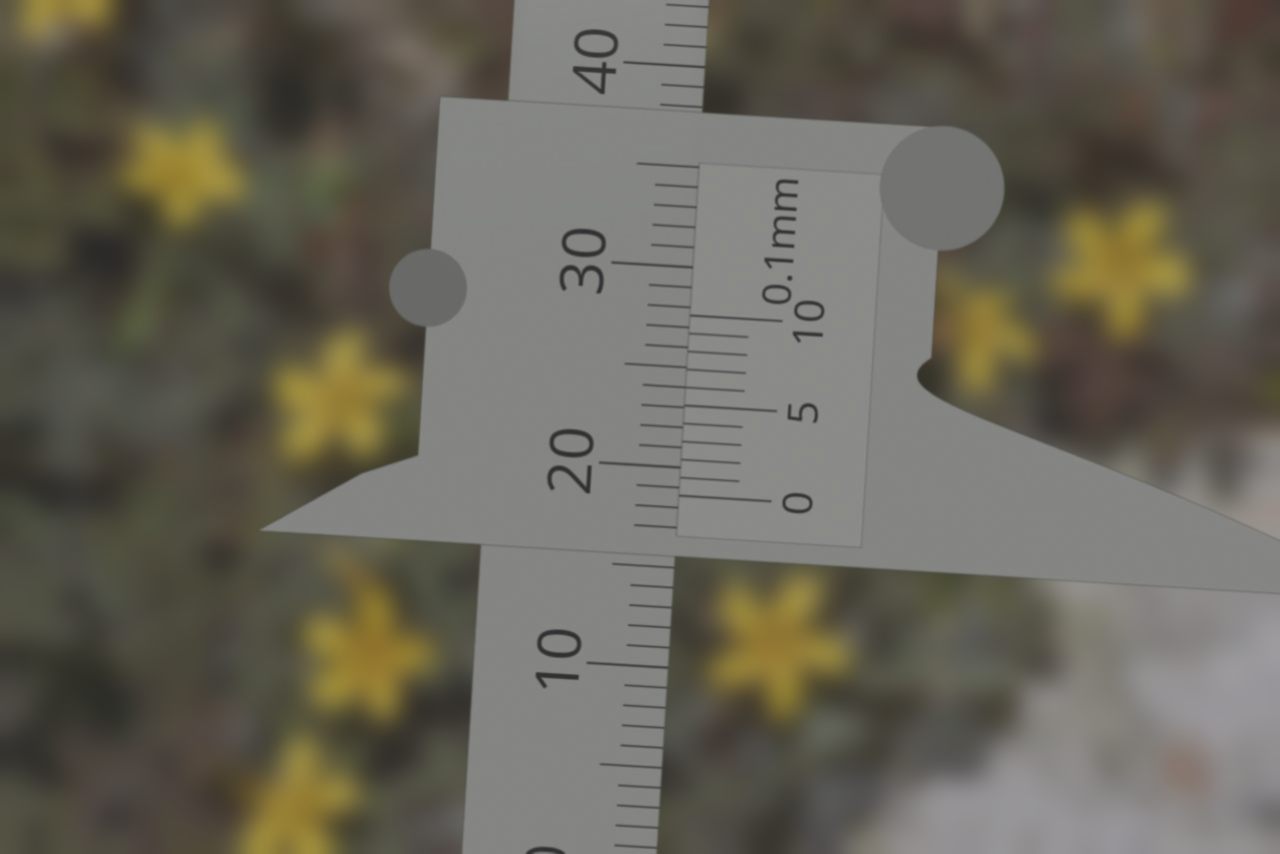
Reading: 18.6 mm
